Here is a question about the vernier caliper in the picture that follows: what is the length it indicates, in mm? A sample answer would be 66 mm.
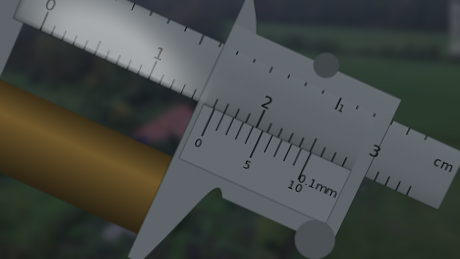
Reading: 16.1 mm
